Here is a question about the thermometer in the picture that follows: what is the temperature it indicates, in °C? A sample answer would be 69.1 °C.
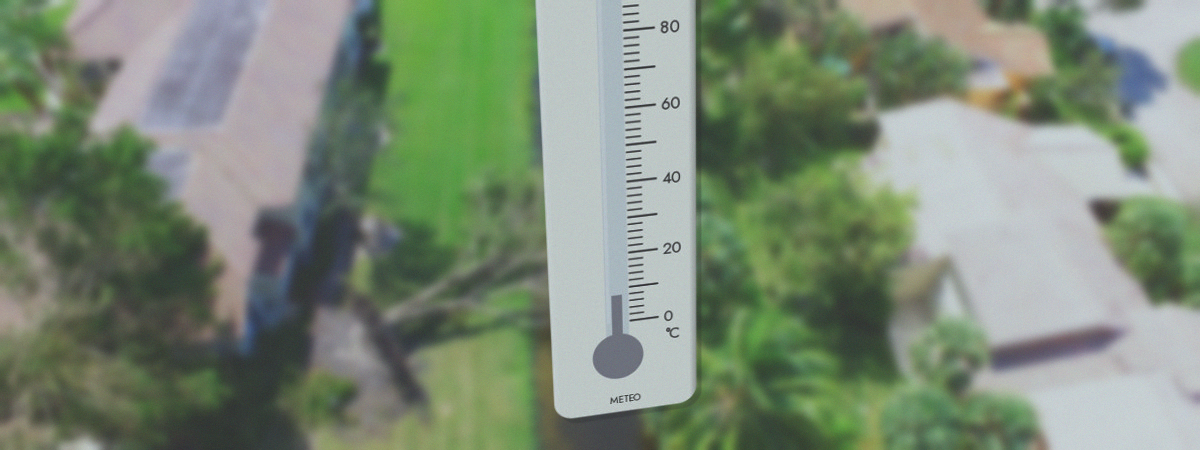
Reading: 8 °C
